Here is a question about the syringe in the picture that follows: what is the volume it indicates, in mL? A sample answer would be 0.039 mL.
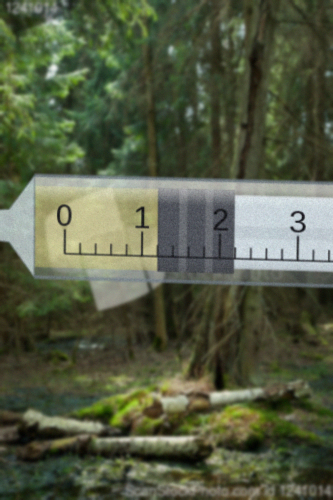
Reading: 1.2 mL
